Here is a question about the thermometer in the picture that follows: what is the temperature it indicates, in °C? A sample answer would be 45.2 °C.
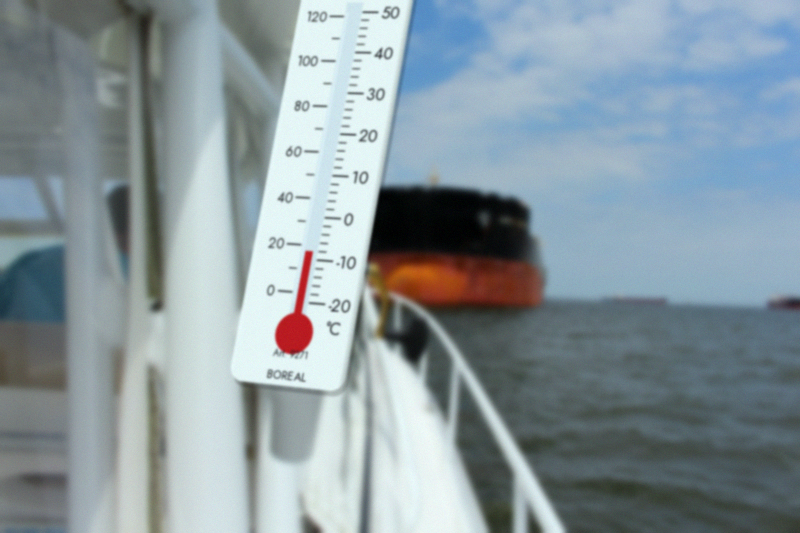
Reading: -8 °C
